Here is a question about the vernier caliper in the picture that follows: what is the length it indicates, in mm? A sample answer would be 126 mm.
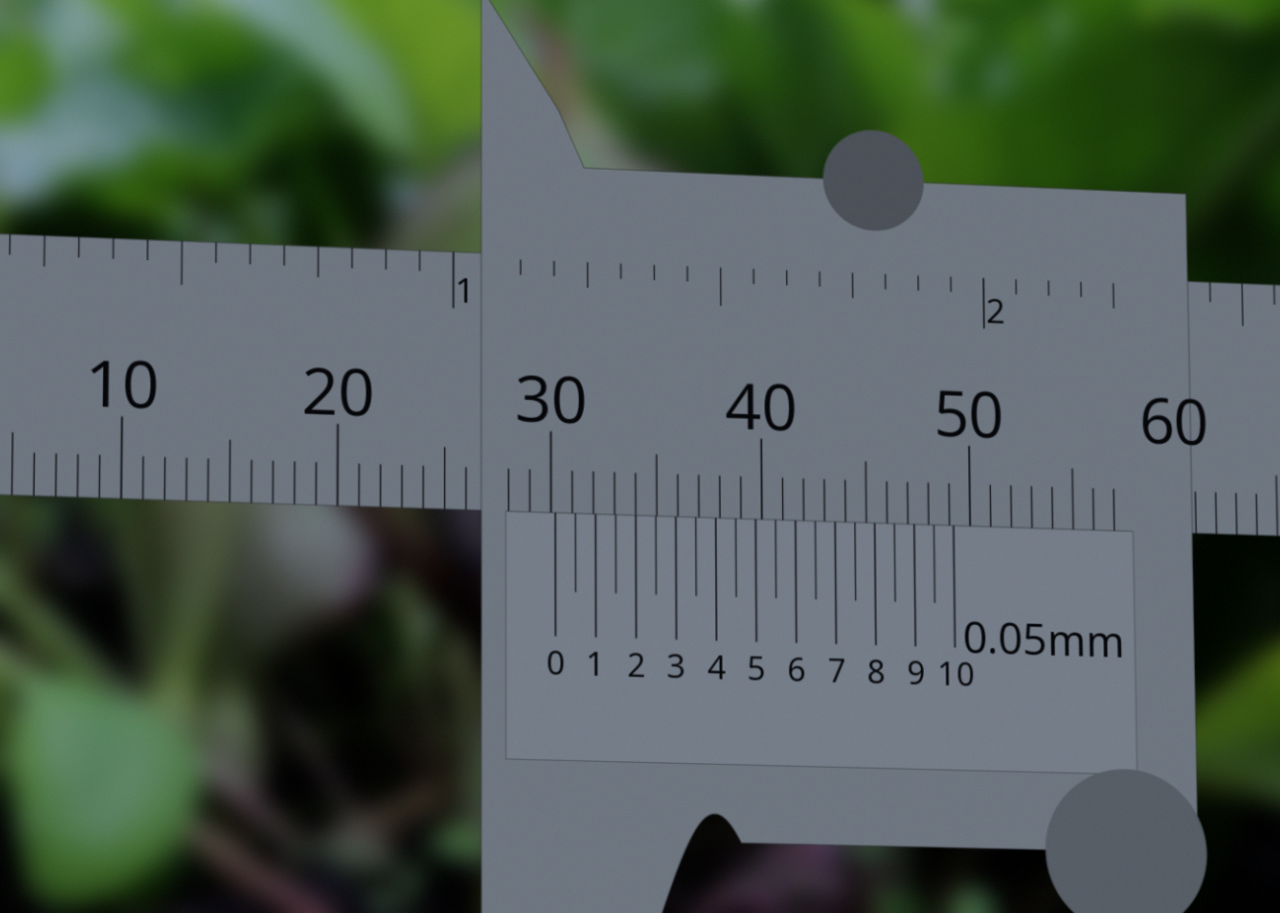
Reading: 30.2 mm
